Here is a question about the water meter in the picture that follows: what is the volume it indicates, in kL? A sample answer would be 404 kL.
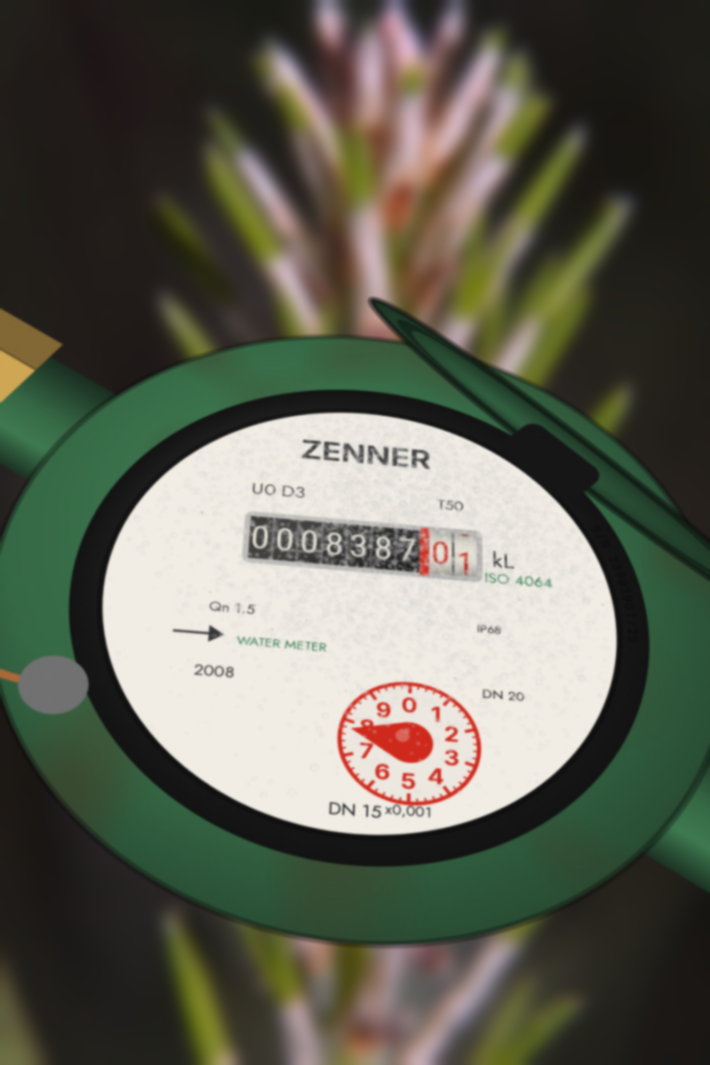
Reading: 8387.007 kL
